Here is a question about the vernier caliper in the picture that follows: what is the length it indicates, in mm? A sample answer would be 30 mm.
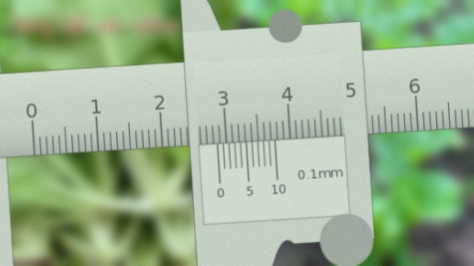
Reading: 28.6 mm
